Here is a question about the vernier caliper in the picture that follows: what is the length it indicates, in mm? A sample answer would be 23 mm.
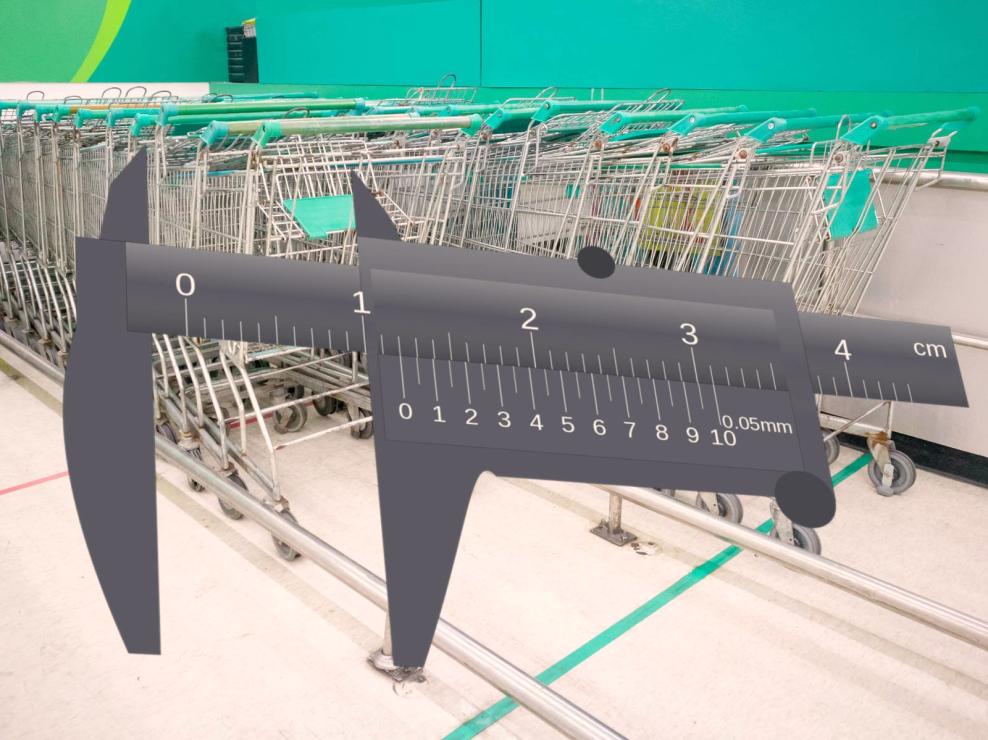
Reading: 12.0 mm
